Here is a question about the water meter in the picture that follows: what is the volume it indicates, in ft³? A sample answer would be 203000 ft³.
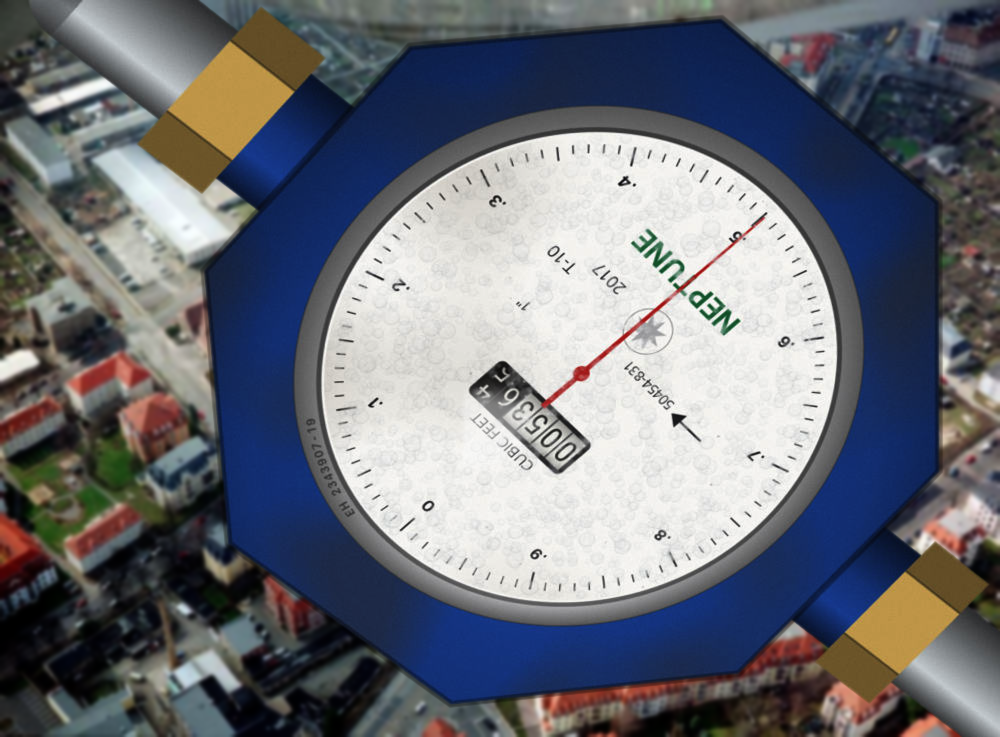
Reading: 5364.50 ft³
